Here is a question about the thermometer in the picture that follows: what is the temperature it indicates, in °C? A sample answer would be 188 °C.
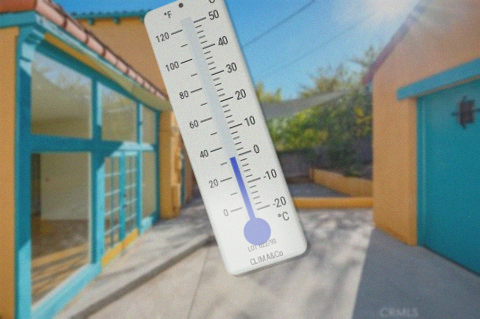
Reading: 0 °C
